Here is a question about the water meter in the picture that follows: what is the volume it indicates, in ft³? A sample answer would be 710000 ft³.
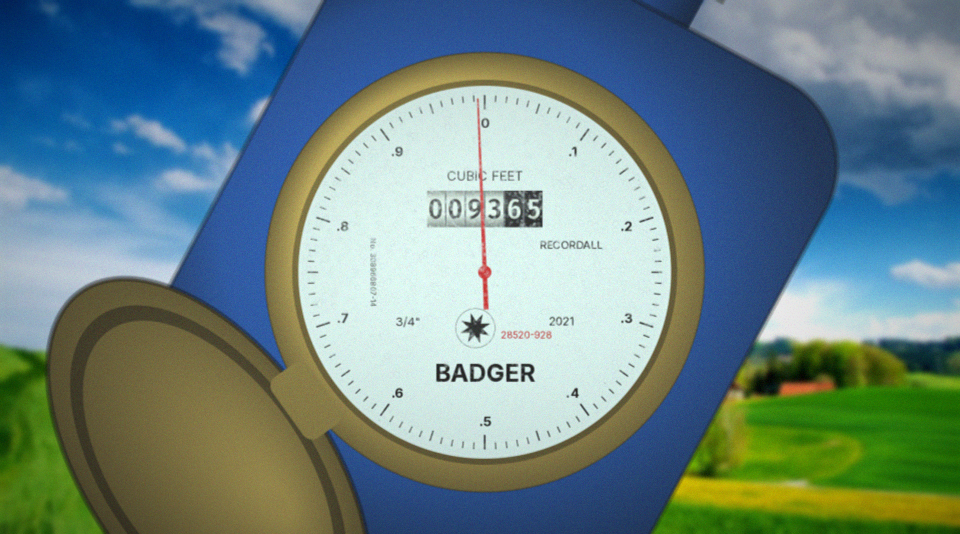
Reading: 9364.99 ft³
